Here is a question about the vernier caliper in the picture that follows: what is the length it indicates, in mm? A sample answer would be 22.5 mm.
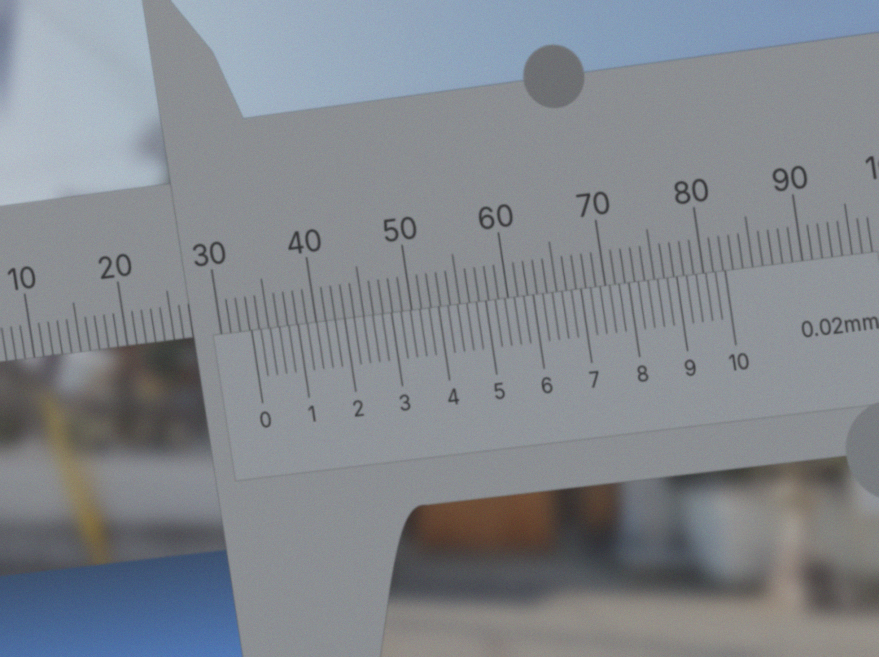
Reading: 33.2 mm
